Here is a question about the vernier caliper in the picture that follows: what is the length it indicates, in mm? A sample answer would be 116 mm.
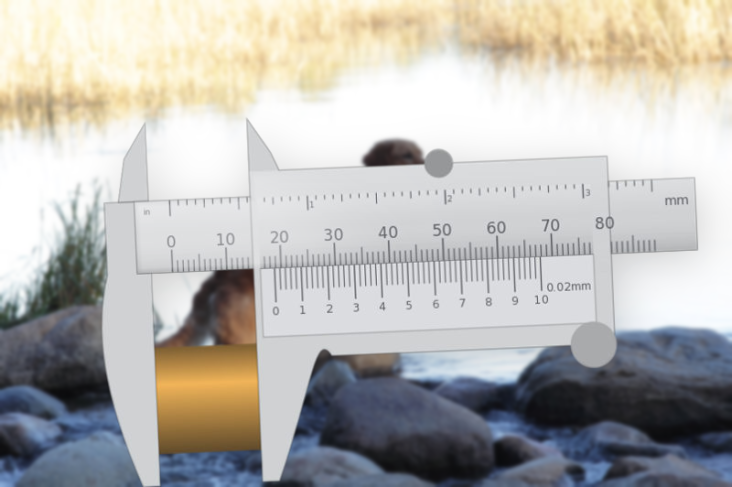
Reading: 18.8 mm
